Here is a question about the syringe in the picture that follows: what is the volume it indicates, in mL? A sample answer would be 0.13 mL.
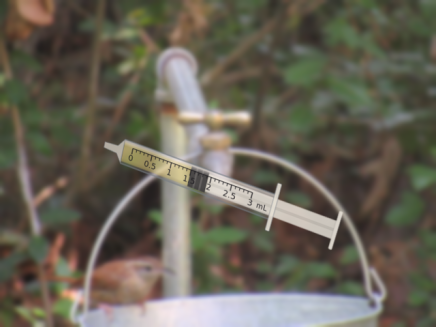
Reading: 1.5 mL
